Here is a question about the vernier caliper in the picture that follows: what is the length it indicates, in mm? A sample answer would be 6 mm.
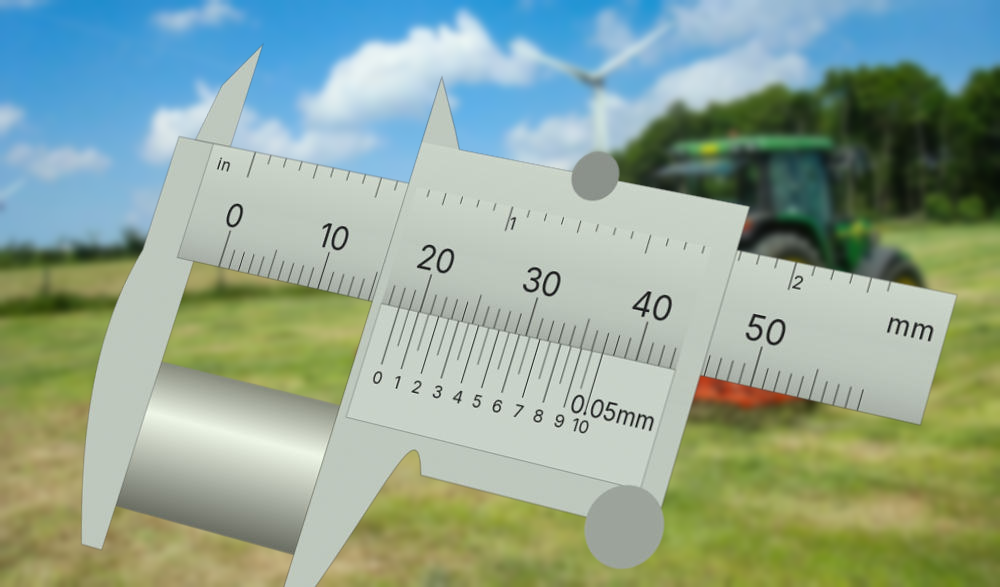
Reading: 18.0 mm
